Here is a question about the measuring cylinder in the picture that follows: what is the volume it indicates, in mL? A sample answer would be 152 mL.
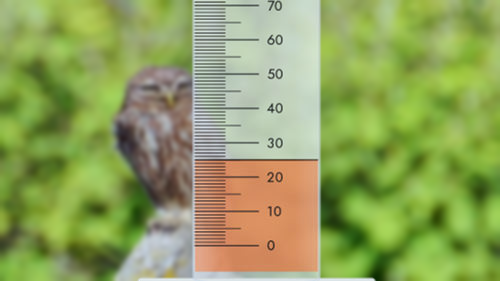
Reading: 25 mL
